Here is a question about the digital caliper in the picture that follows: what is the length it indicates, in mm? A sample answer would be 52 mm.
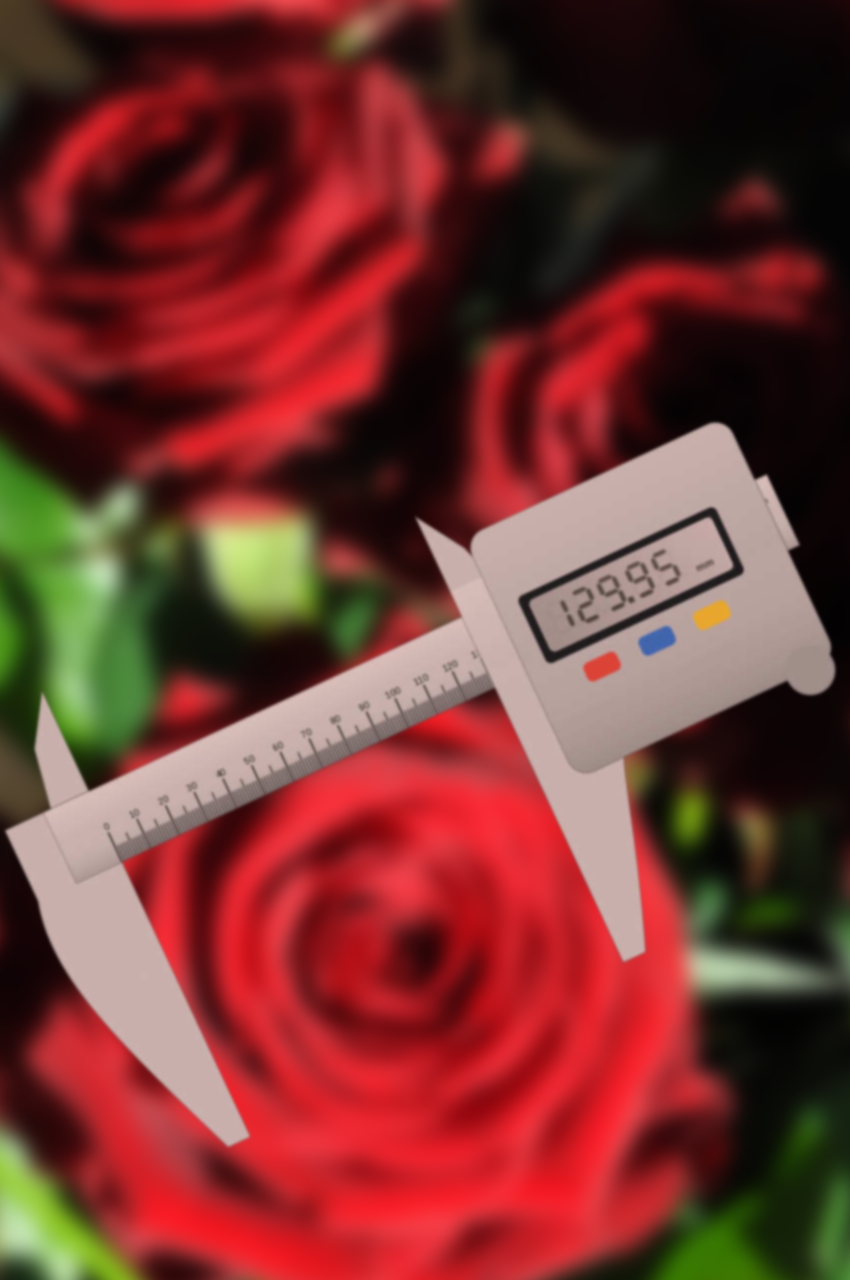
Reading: 129.95 mm
